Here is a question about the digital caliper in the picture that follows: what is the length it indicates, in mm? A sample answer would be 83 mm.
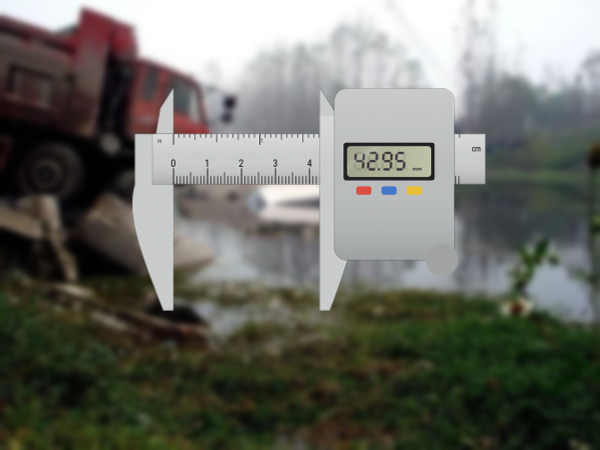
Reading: 42.95 mm
